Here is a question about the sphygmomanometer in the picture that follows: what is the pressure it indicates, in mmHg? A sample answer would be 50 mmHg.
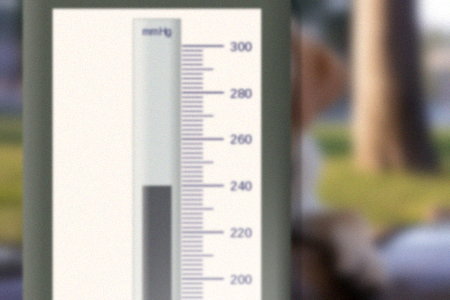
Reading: 240 mmHg
